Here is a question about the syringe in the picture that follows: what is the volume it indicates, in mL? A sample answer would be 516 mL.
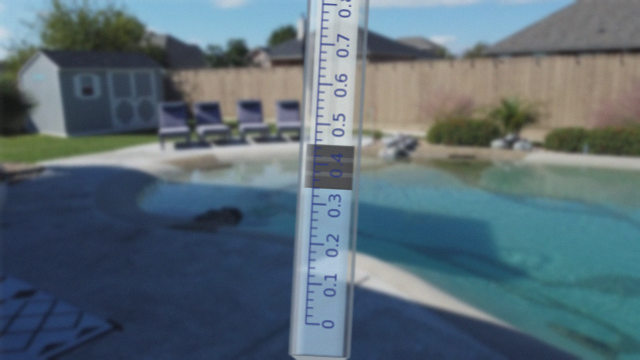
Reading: 0.34 mL
